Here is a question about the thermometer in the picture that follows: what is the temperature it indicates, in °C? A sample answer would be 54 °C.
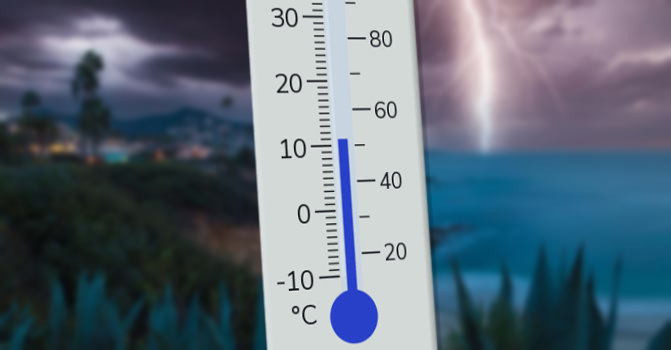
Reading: 11 °C
